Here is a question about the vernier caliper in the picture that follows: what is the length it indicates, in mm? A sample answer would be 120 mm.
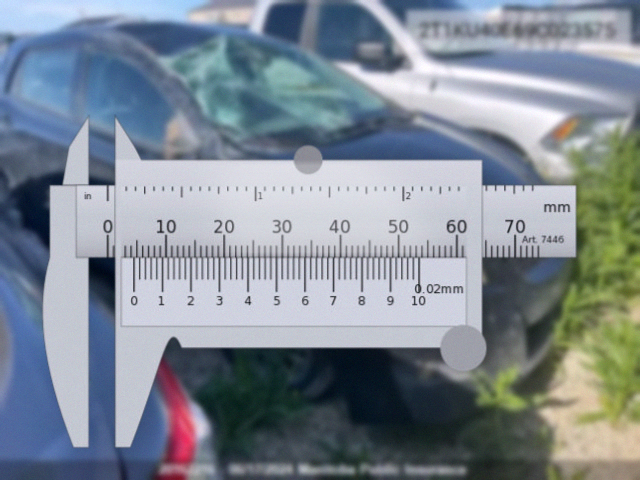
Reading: 4.5 mm
